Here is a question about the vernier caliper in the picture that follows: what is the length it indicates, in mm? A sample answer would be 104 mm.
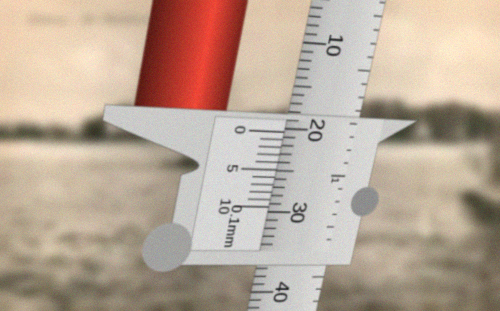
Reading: 20.4 mm
